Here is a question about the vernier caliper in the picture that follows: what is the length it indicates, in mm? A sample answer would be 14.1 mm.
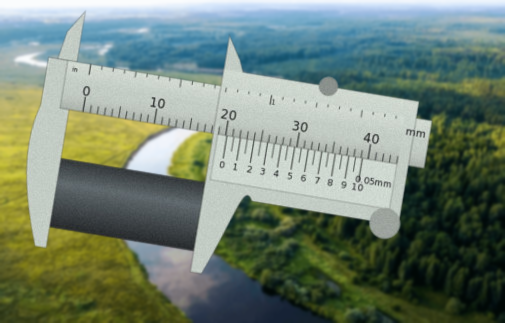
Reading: 20.2 mm
